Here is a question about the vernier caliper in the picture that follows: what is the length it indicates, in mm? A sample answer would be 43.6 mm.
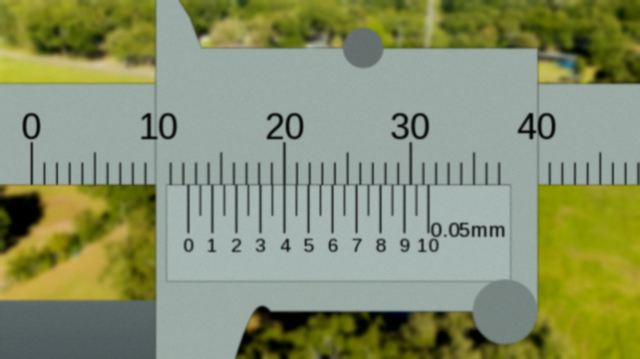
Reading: 12.4 mm
